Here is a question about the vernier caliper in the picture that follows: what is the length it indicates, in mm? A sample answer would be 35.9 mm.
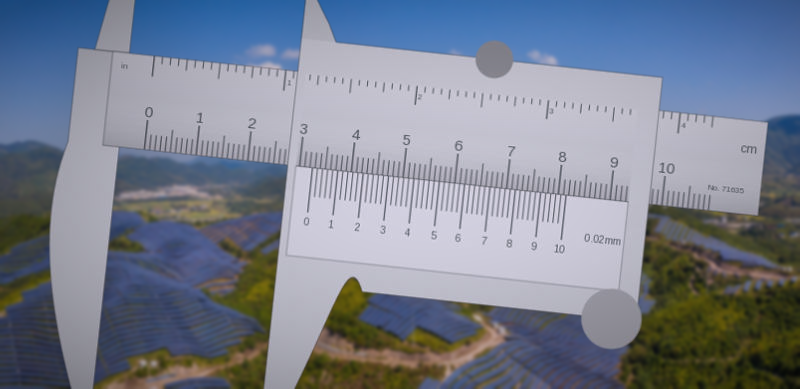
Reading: 32.5 mm
